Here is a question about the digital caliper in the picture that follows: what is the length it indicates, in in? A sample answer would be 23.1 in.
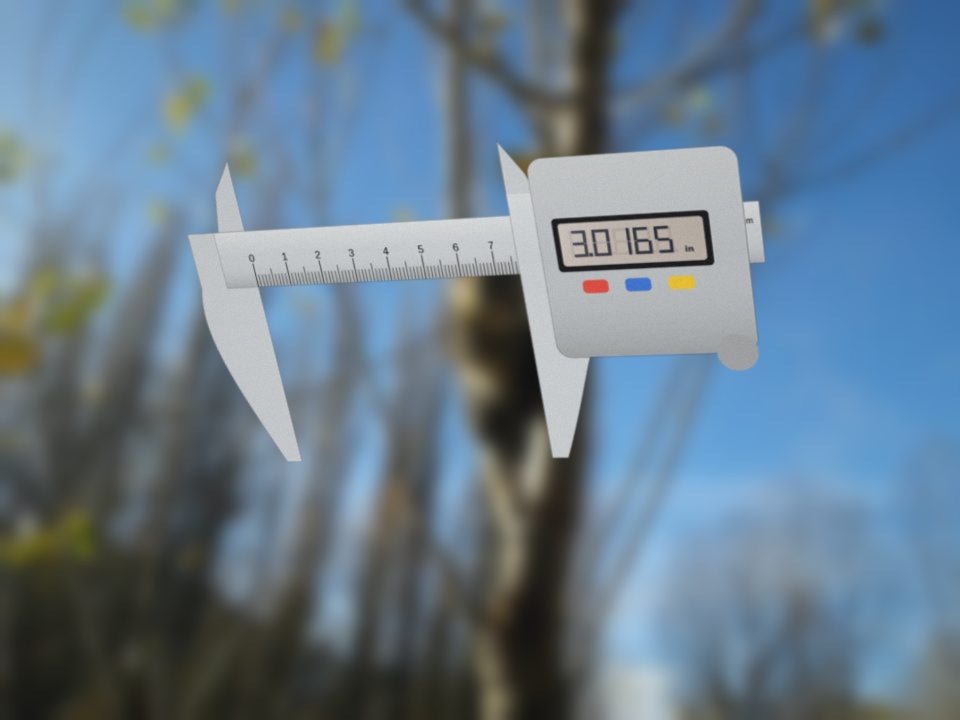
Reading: 3.0165 in
